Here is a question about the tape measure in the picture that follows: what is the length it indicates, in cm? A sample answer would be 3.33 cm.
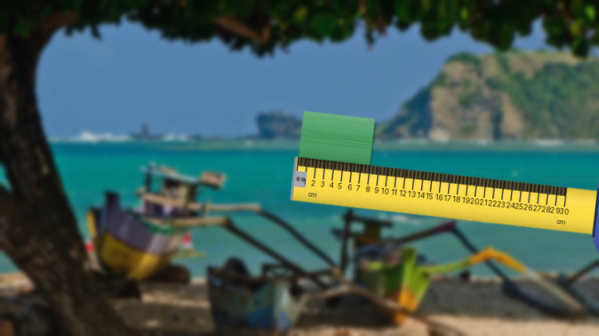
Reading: 8 cm
